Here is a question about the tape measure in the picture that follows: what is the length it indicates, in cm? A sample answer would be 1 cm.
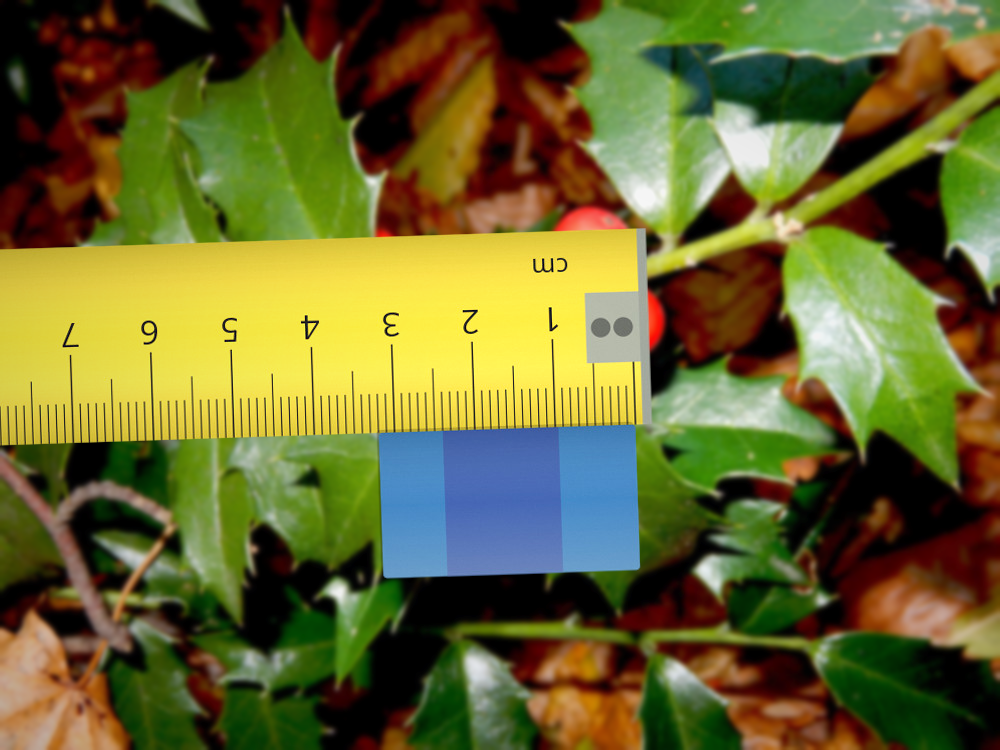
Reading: 3.2 cm
